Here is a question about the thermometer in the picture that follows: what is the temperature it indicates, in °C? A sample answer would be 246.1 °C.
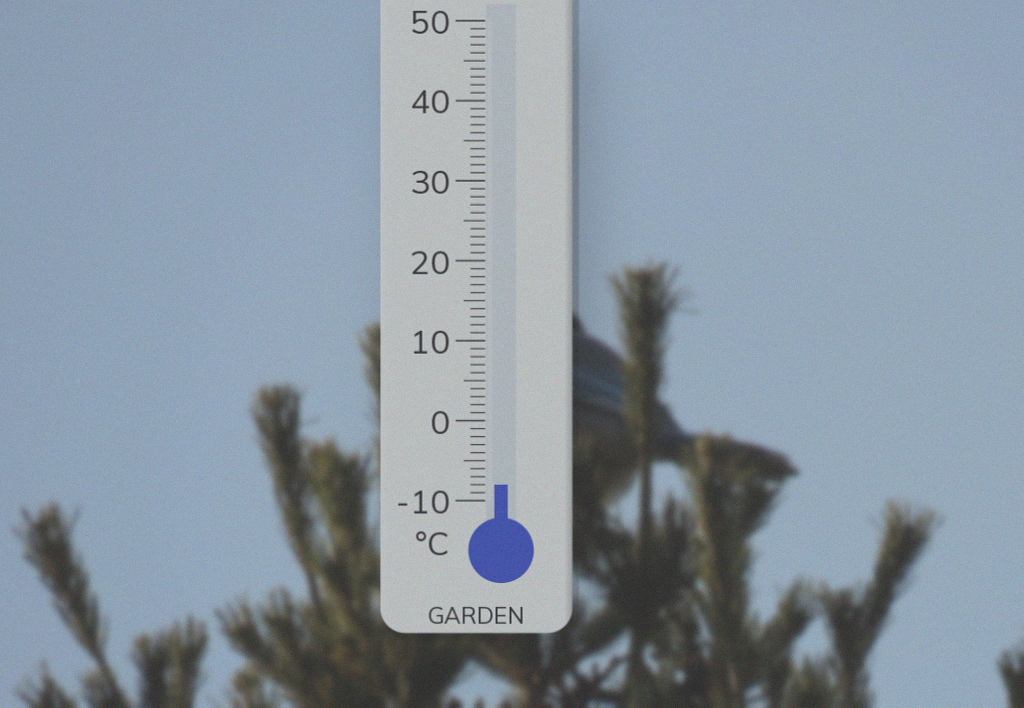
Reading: -8 °C
